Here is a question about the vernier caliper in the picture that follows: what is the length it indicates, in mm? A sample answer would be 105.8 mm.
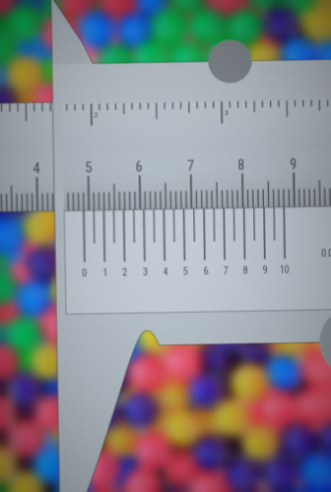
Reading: 49.0 mm
